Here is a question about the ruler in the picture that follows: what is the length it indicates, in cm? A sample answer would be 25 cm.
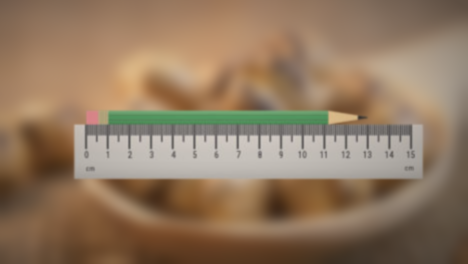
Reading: 13 cm
